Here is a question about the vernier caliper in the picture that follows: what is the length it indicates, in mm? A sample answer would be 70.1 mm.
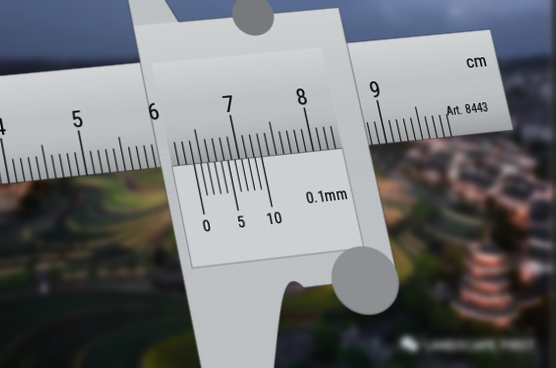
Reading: 64.0 mm
